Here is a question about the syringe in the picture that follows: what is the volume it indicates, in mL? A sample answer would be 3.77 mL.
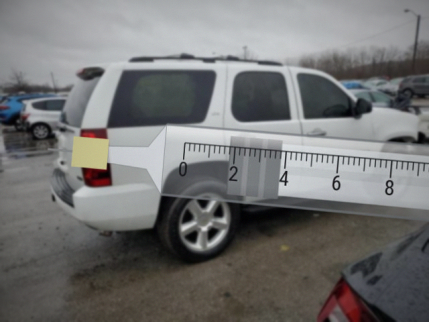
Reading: 1.8 mL
